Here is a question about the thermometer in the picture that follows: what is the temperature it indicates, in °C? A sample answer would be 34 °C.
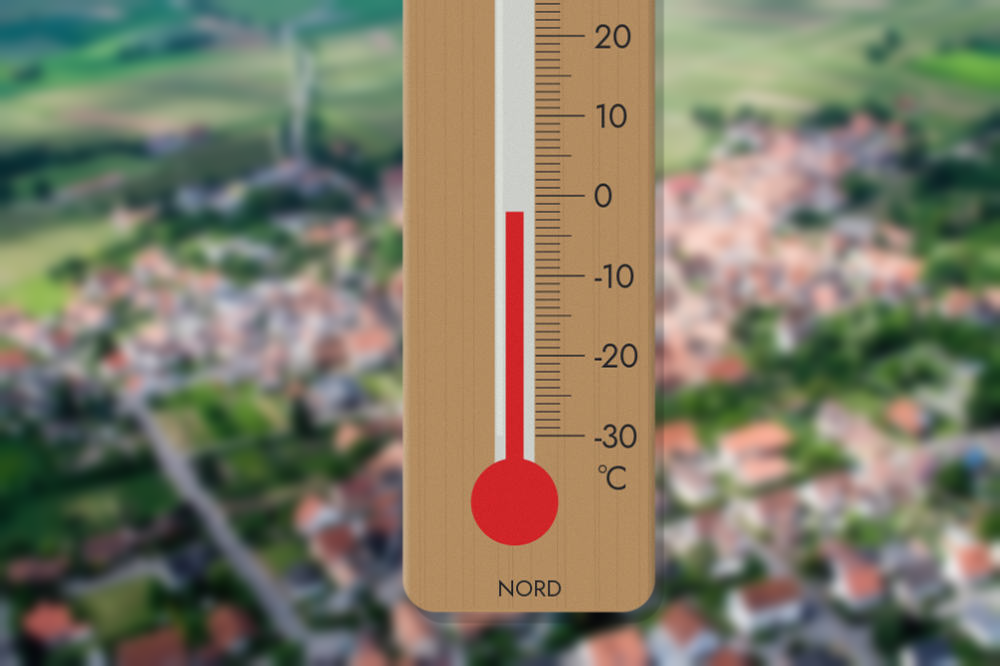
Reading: -2 °C
